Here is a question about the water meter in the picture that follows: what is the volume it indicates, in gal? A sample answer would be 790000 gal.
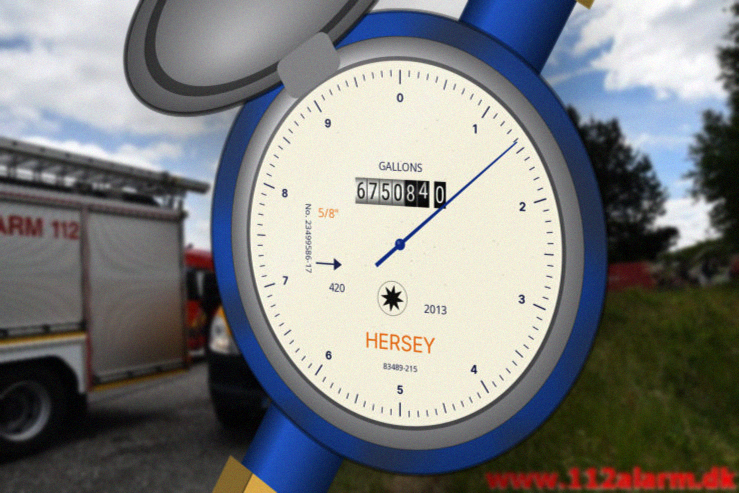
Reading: 6750841.4 gal
